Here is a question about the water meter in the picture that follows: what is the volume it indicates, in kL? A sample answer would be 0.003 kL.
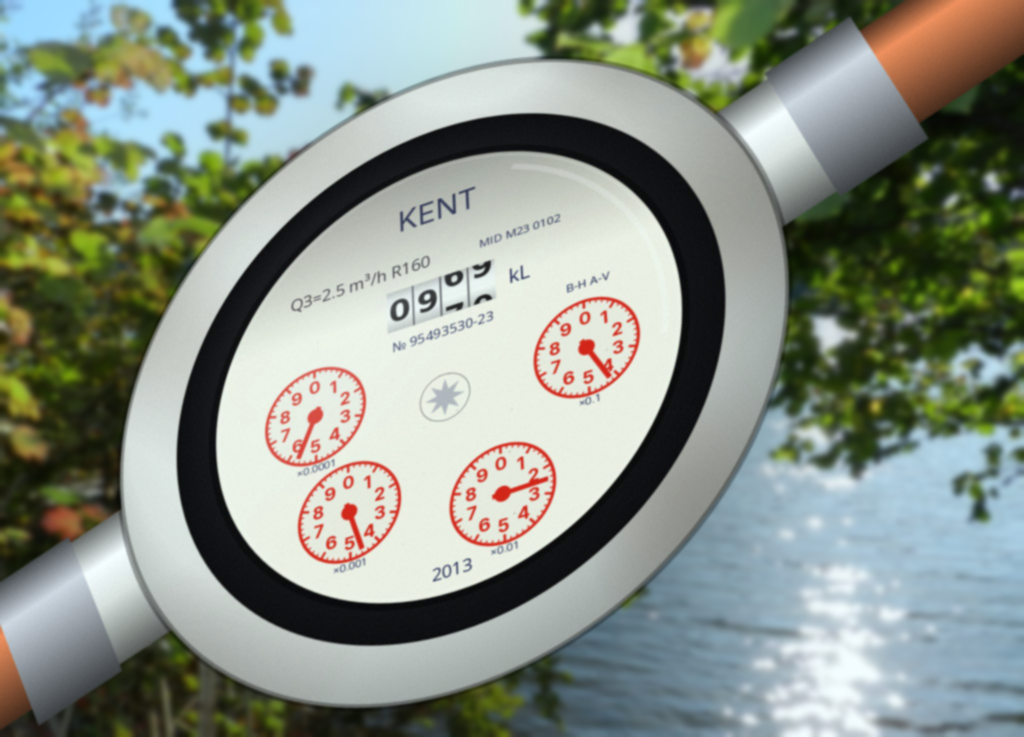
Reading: 969.4245 kL
